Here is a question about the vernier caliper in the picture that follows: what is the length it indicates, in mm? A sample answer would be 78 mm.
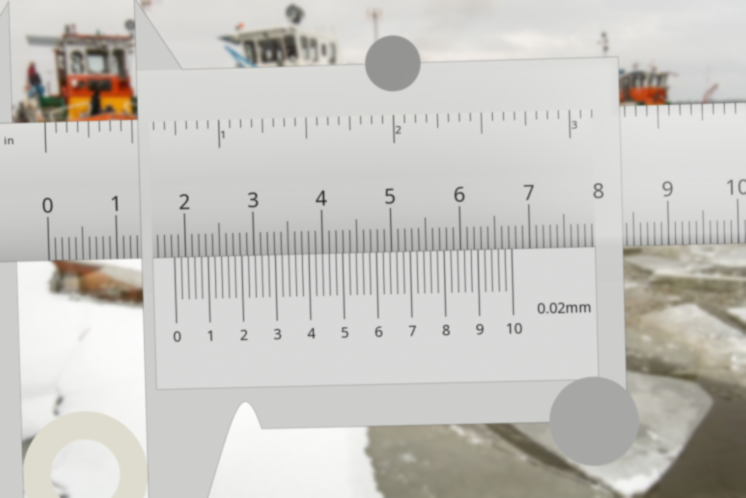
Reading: 18.4 mm
